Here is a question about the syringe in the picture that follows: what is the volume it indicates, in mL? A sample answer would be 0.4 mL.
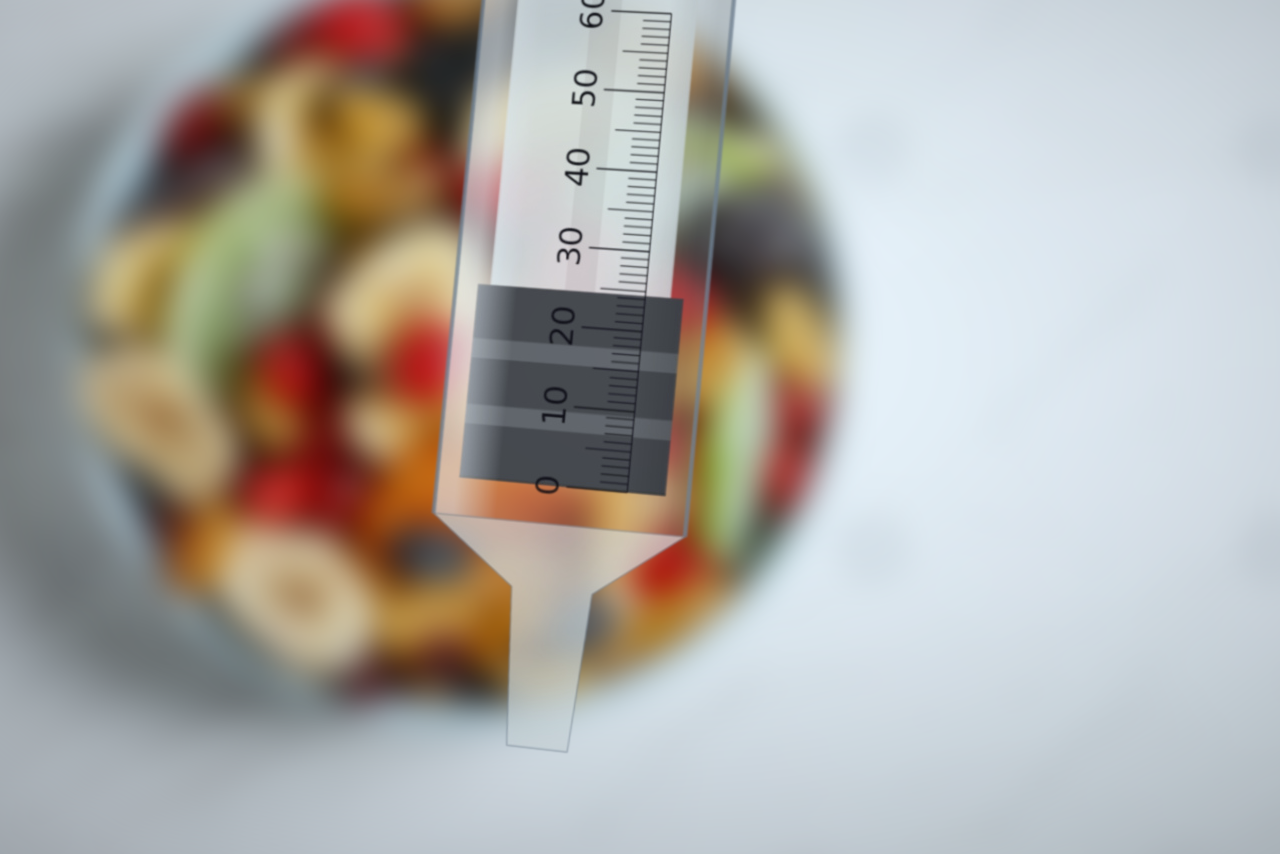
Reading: 0 mL
